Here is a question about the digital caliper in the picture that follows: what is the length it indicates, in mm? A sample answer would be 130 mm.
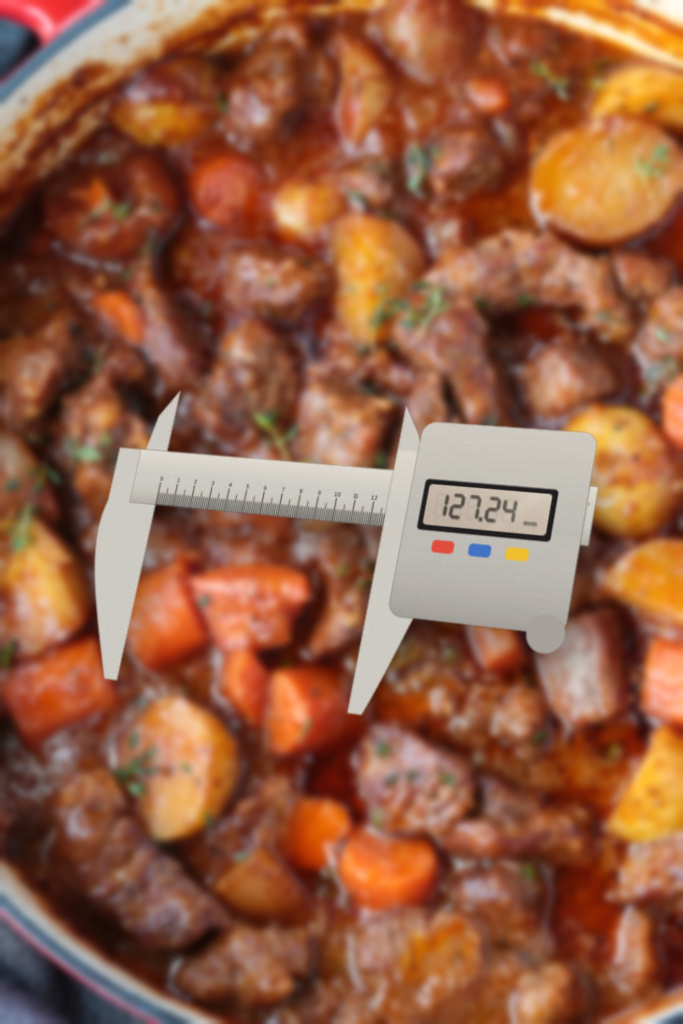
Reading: 127.24 mm
